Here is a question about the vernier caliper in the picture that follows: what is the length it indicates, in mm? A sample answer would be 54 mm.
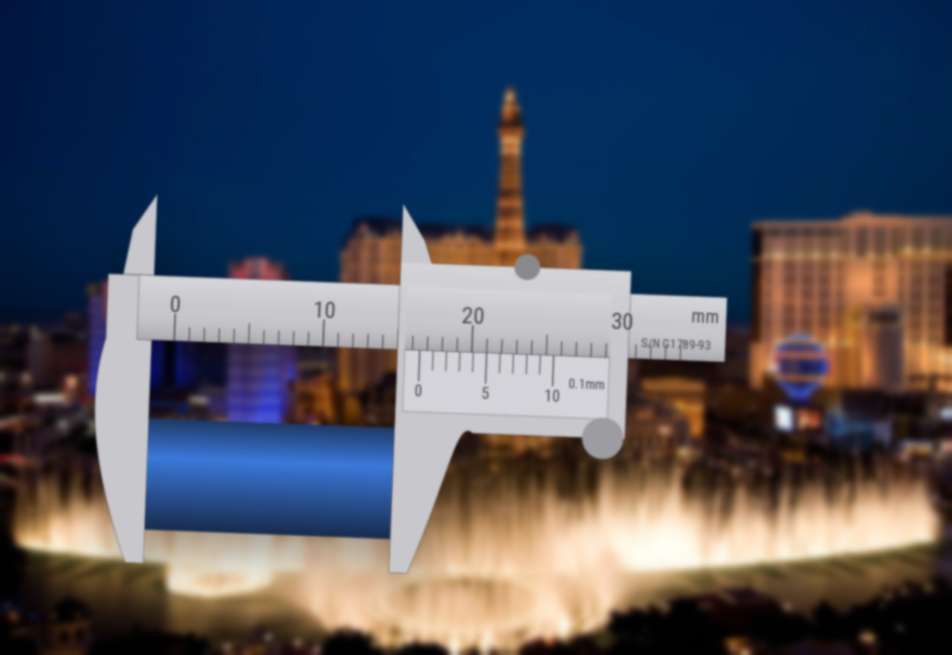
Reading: 16.5 mm
